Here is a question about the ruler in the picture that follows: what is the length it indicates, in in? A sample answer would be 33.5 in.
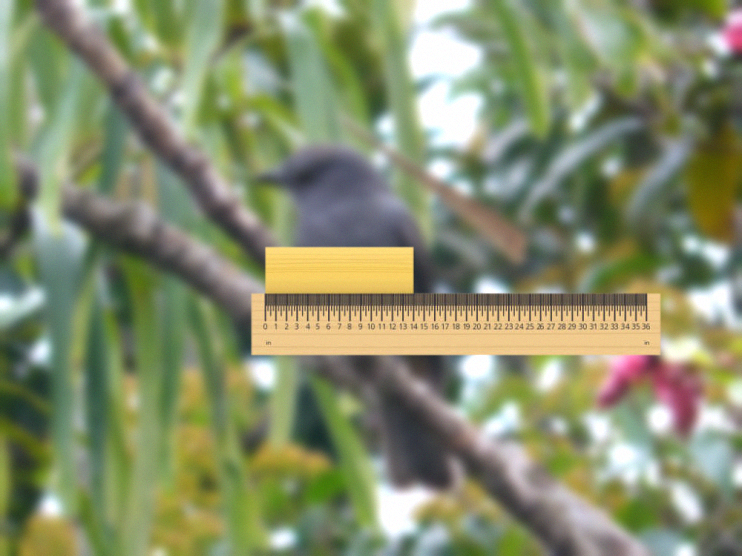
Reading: 14 in
